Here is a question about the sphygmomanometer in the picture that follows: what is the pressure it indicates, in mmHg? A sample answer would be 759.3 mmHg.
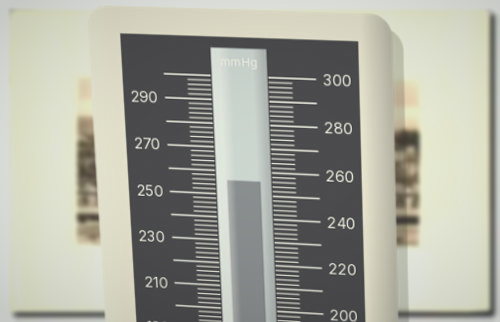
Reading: 256 mmHg
